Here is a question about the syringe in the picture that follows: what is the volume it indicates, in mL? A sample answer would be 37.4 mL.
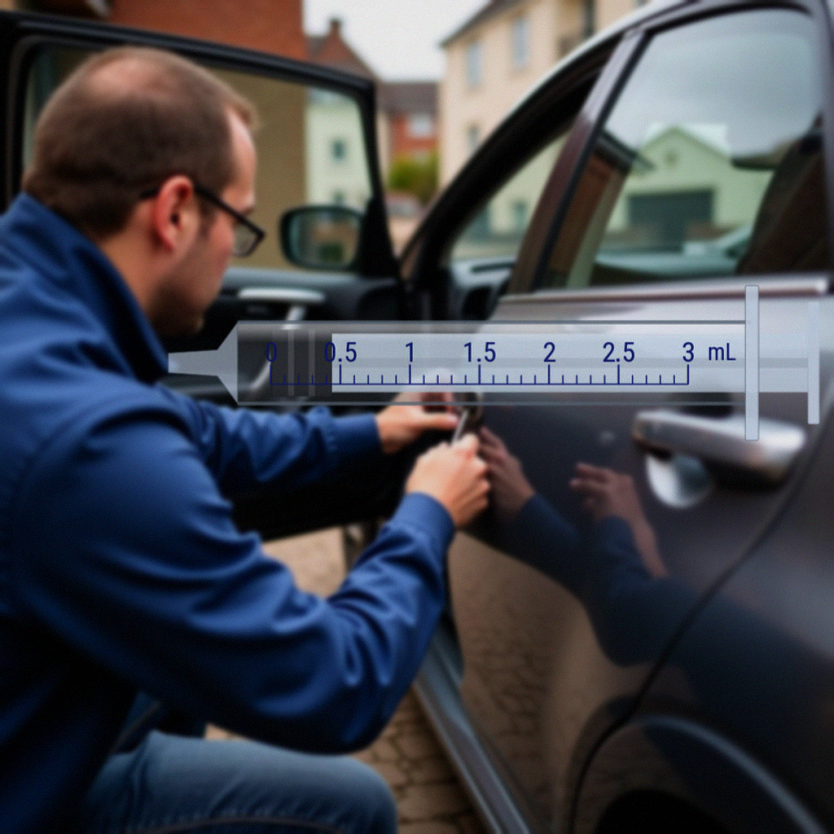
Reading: 0 mL
